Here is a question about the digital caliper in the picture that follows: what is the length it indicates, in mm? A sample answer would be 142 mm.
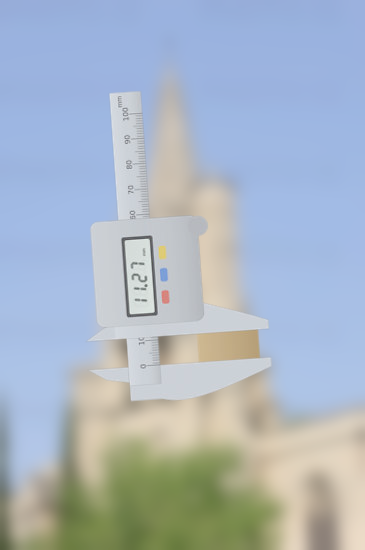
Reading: 11.27 mm
